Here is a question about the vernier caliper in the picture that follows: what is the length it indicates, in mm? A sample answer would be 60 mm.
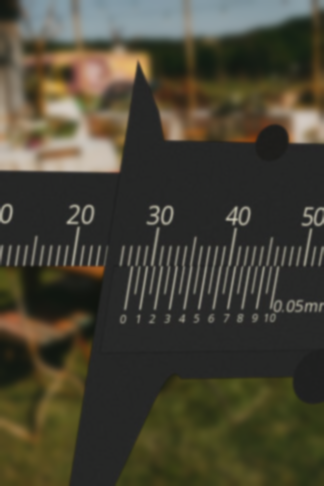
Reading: 27.5 mm
